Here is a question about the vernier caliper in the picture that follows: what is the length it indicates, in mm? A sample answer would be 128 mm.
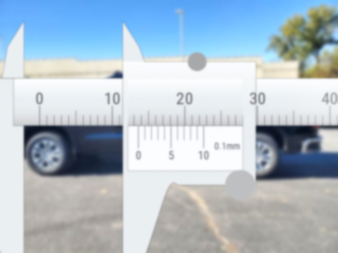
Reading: 13.6 mm
